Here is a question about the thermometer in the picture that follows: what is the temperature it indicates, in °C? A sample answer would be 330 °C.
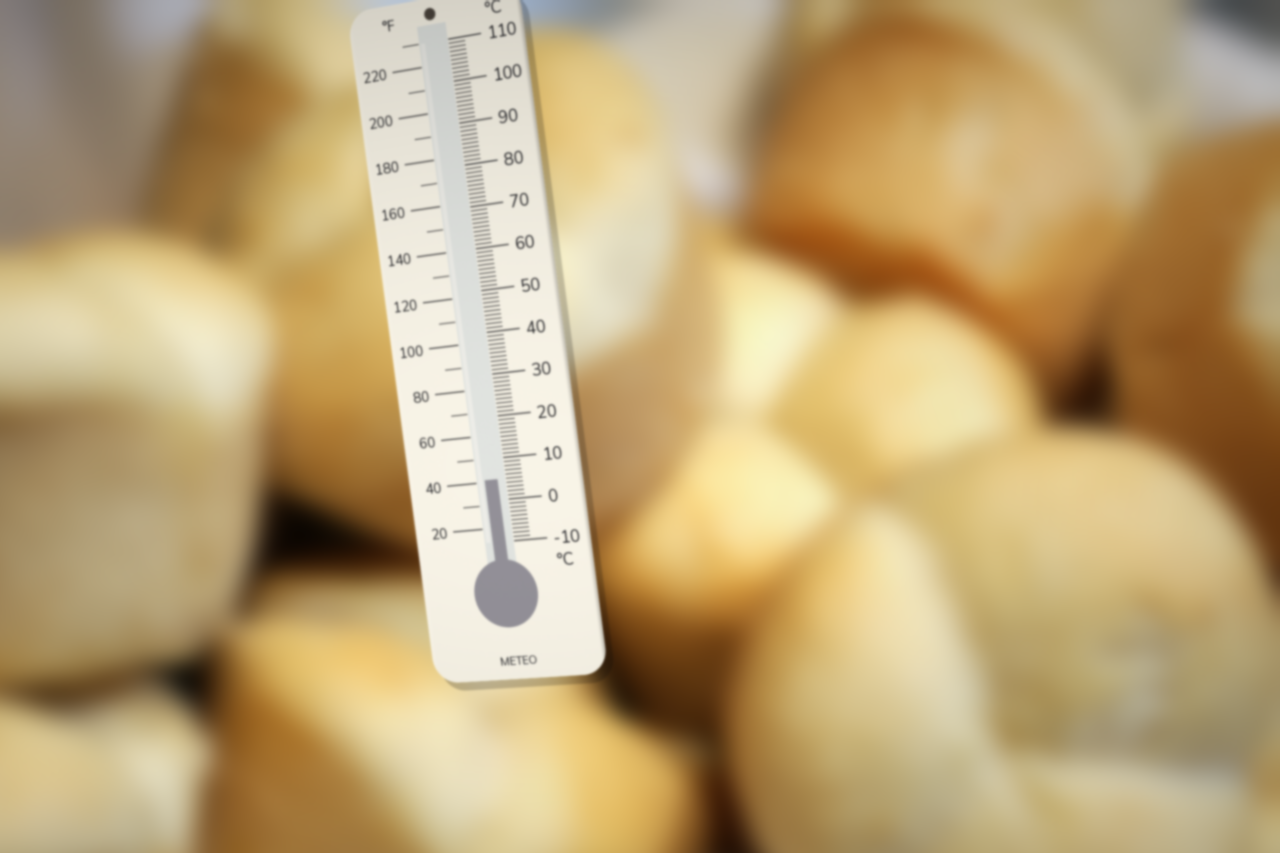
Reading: 5 °C
